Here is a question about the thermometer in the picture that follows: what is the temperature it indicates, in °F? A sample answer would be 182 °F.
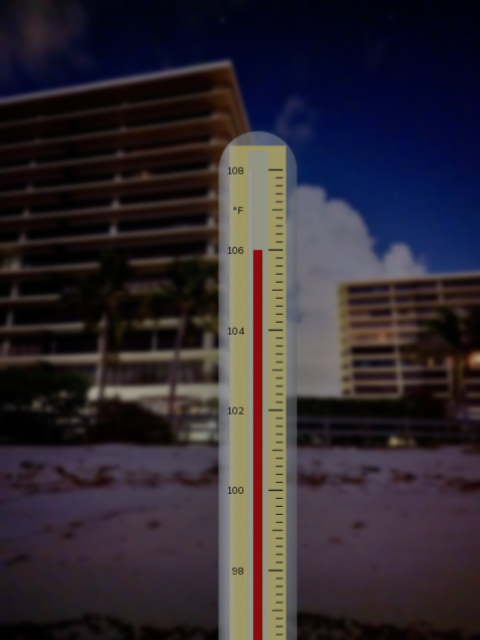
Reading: 106 °F
